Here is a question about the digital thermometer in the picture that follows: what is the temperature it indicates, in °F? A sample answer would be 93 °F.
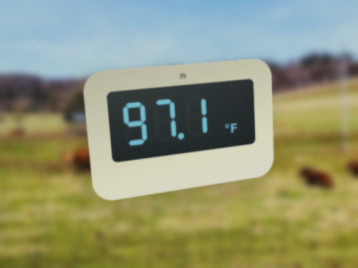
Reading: 97.1 °F
